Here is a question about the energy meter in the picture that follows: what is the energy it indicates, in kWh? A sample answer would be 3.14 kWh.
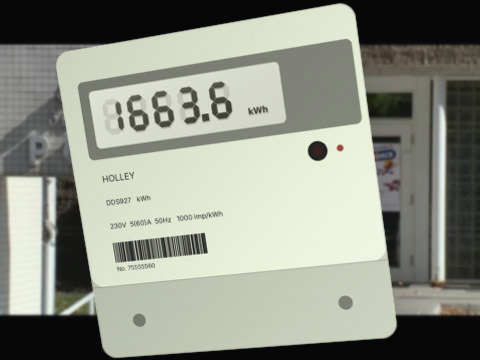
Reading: 1663.6 kWh
